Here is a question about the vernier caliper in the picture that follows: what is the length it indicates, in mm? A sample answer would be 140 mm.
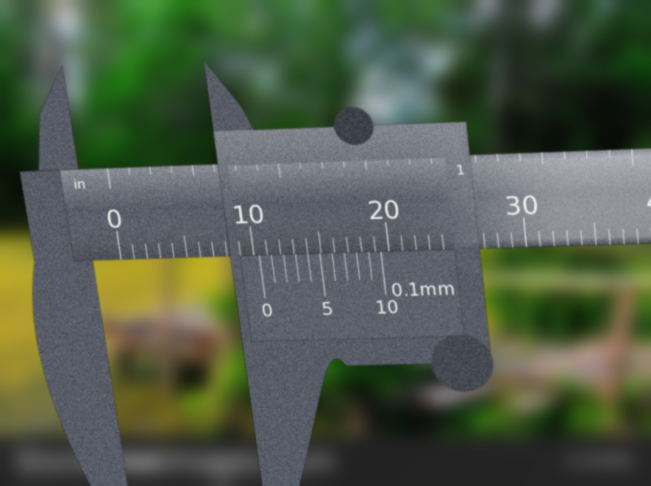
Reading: 10.4 mm
